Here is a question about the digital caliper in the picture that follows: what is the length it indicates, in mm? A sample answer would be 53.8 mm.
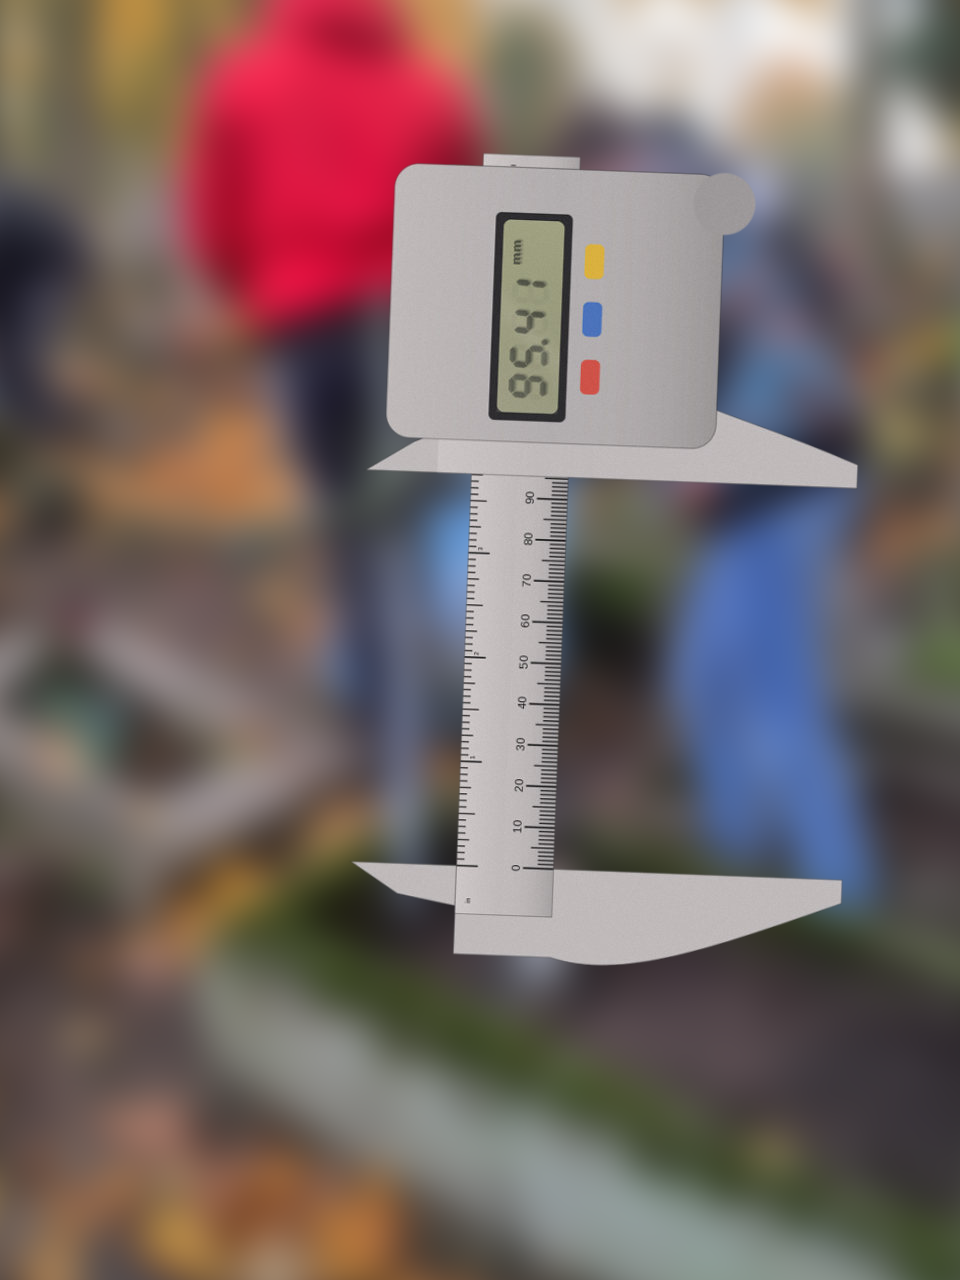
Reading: 95.41 mm
